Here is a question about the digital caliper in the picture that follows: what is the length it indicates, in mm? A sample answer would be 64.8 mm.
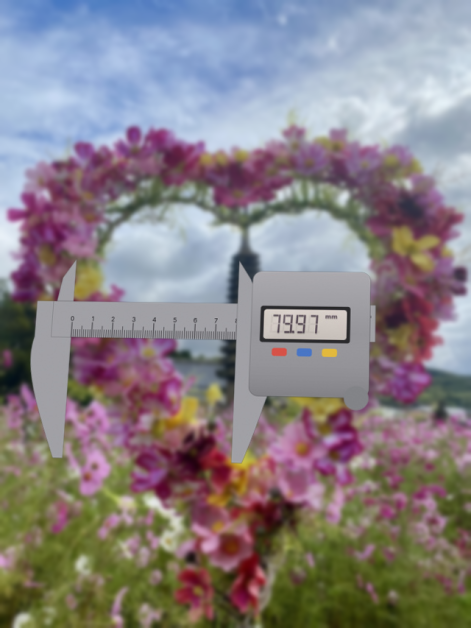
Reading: 79.97 mm
